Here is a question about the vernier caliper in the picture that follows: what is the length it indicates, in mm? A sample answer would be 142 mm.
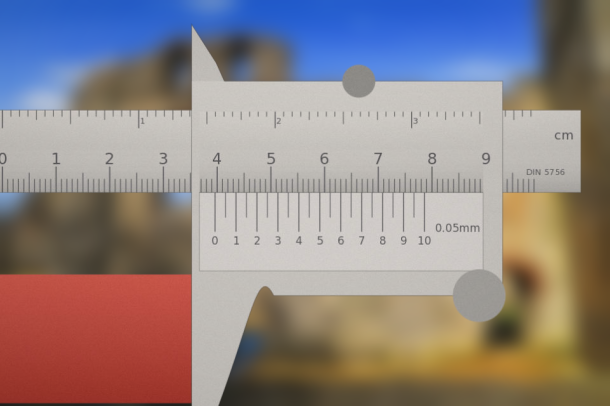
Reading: 39.6 mm
